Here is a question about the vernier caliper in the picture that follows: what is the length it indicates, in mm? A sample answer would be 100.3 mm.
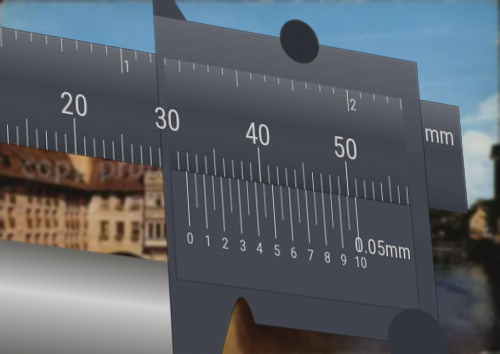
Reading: 31.8 mm
